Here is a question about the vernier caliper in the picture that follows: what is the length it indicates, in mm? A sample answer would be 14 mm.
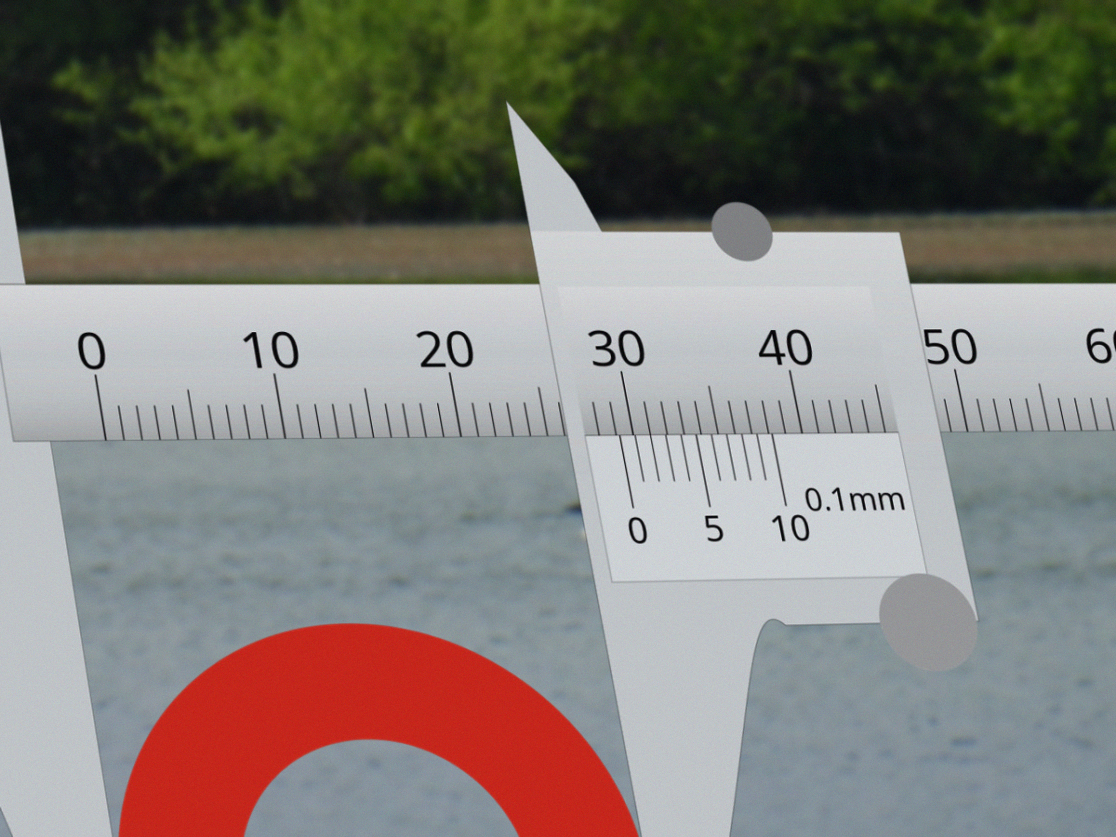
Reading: 29.2 mm
